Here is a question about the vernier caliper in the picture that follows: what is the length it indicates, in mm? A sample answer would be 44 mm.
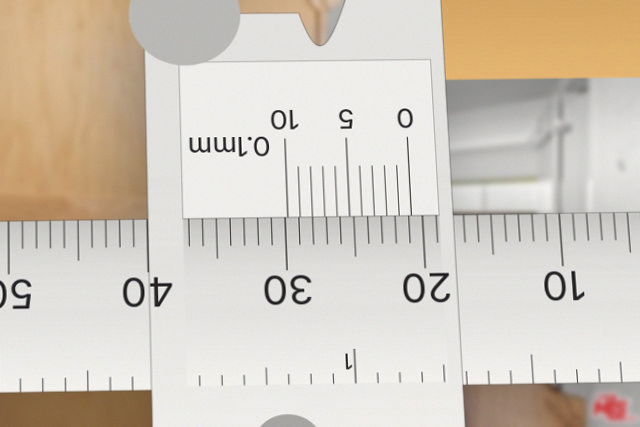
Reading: 20.8 mm
